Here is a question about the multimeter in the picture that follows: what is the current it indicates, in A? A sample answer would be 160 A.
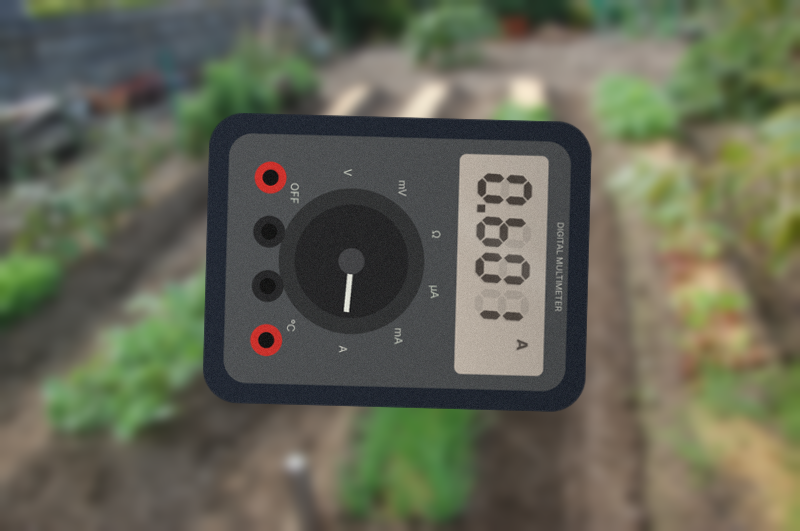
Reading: 0.601 A
